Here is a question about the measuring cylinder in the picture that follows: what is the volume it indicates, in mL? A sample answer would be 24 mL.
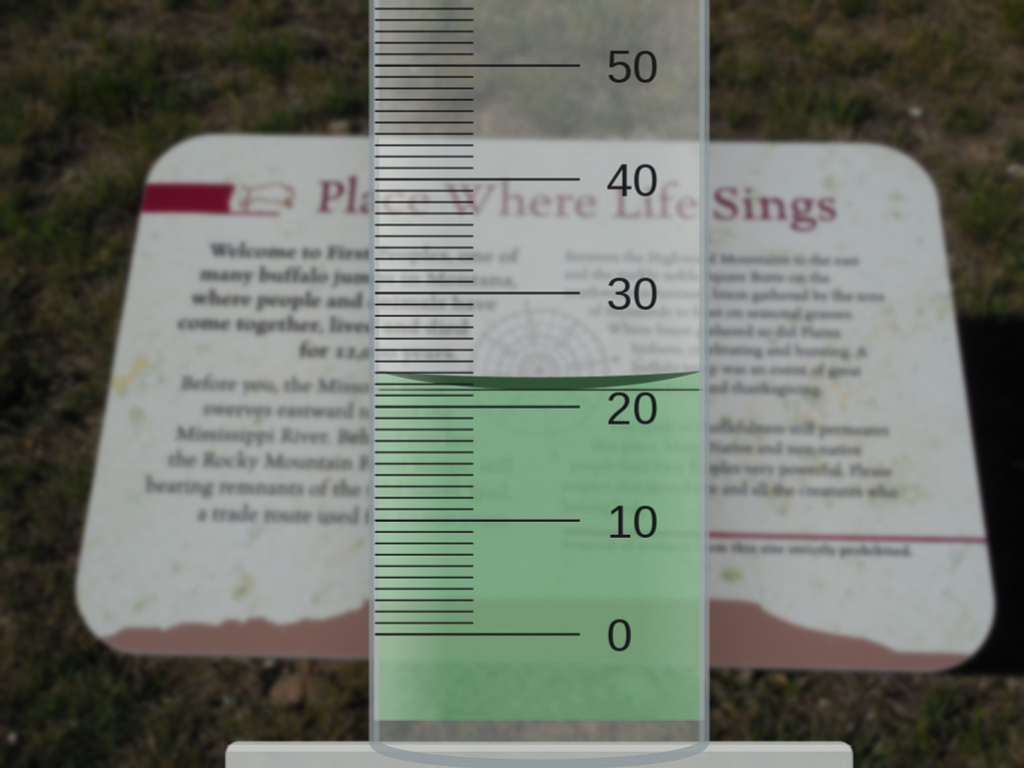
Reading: 21.5 mL
